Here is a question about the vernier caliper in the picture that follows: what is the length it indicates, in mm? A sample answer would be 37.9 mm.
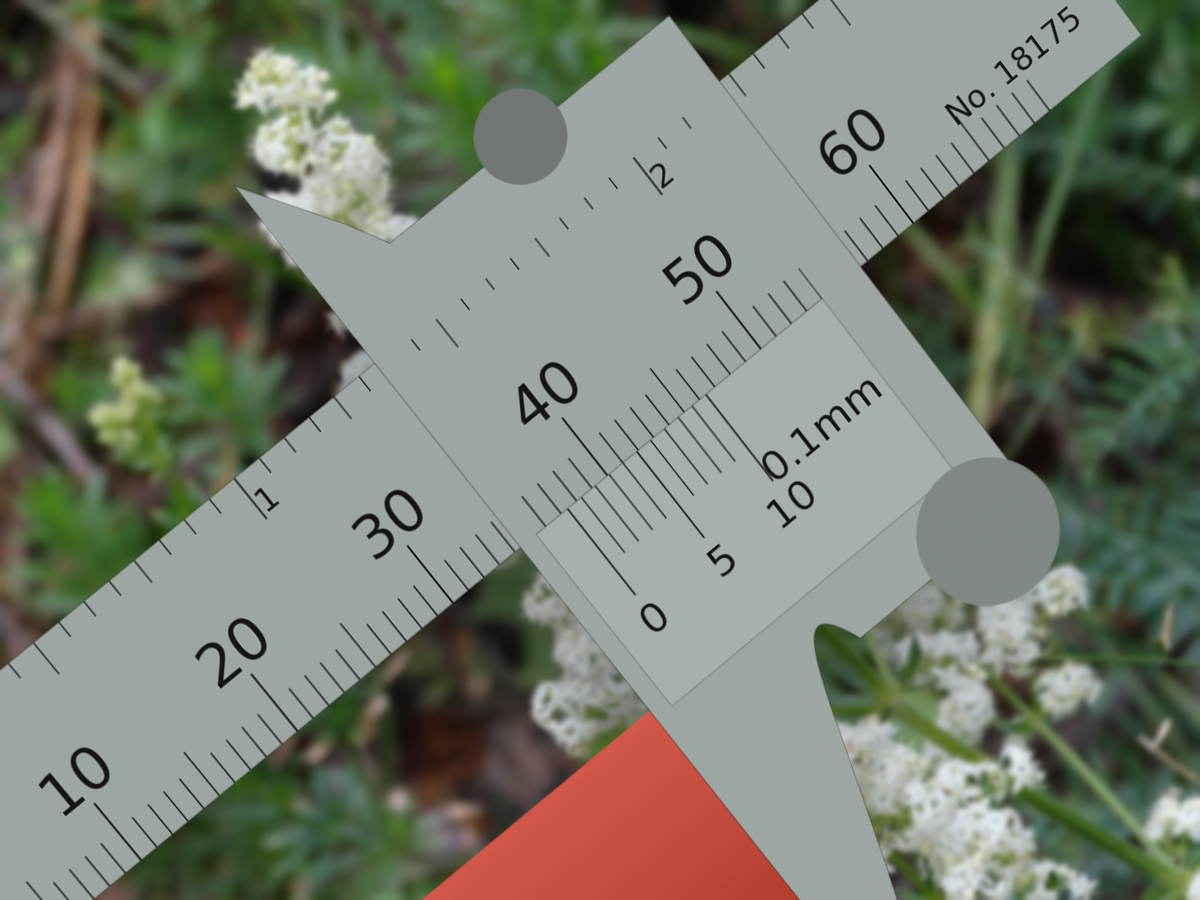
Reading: 37.4 mm
